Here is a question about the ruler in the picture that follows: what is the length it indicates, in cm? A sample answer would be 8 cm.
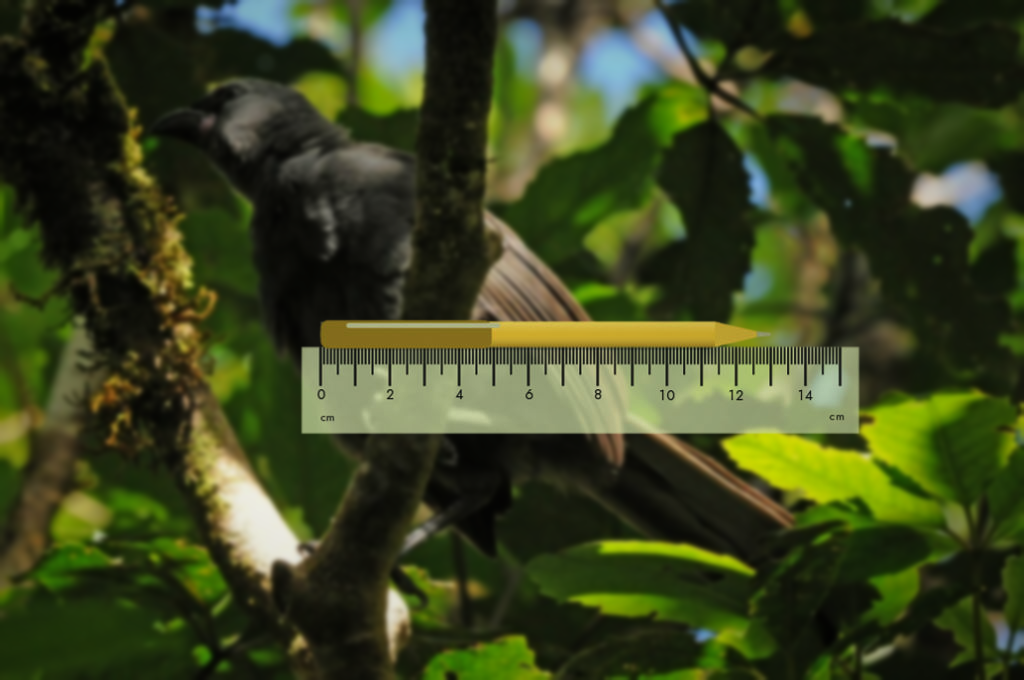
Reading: 13 cm
